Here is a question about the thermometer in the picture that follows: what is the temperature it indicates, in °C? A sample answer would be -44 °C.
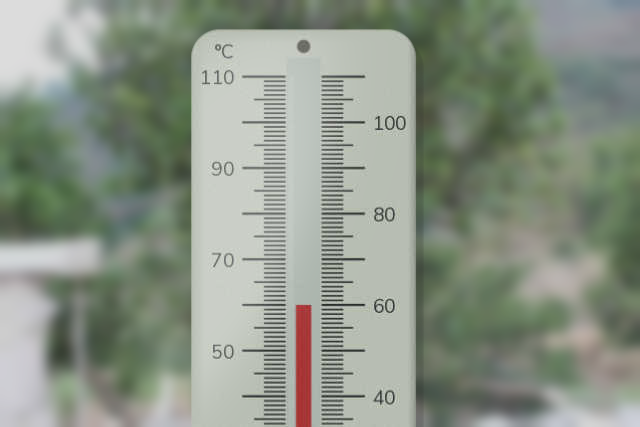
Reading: 60 °C
